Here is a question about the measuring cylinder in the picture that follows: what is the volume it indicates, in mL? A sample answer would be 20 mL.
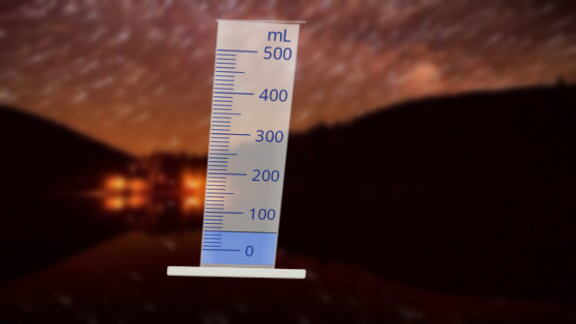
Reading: 50 mL
